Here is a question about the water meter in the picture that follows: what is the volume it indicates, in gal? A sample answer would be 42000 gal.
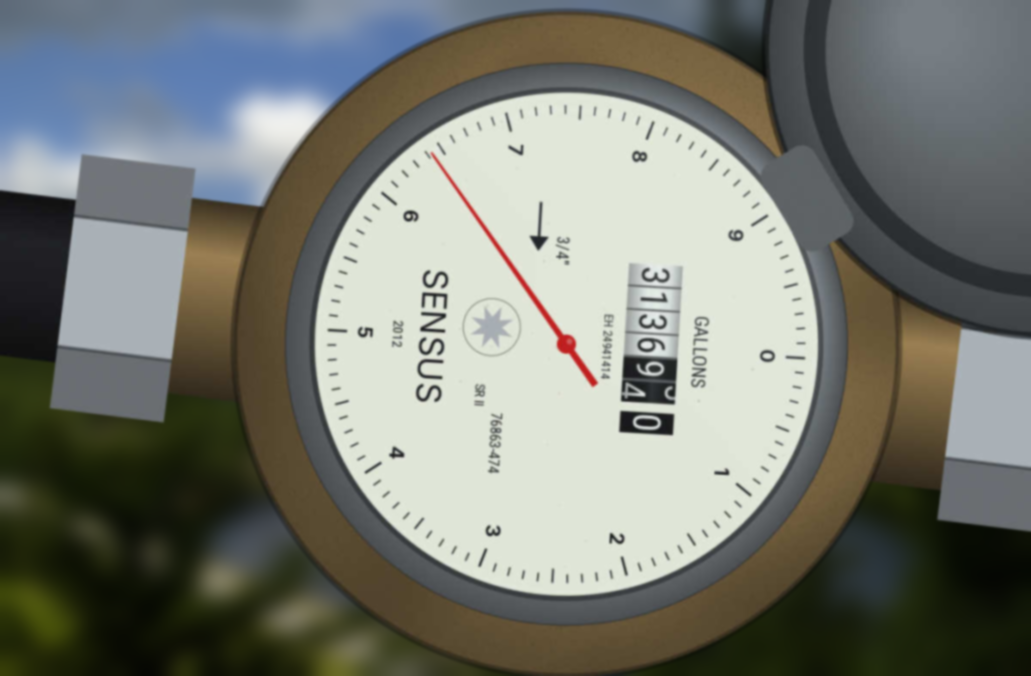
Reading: 3136936.4 gal
